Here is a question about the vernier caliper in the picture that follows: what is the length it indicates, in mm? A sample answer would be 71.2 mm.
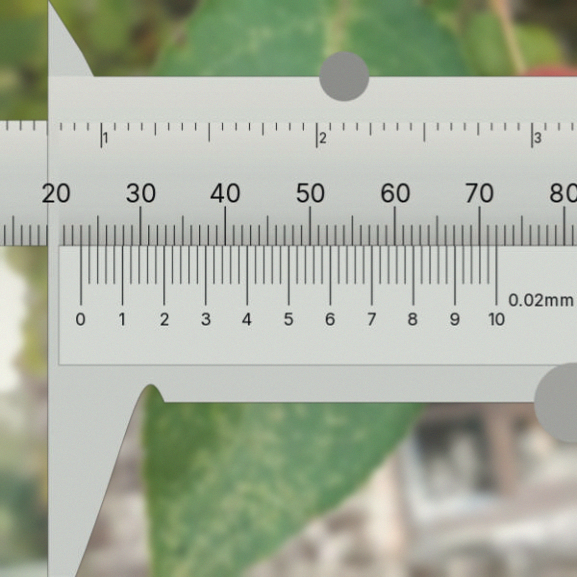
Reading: 23.0 mm
